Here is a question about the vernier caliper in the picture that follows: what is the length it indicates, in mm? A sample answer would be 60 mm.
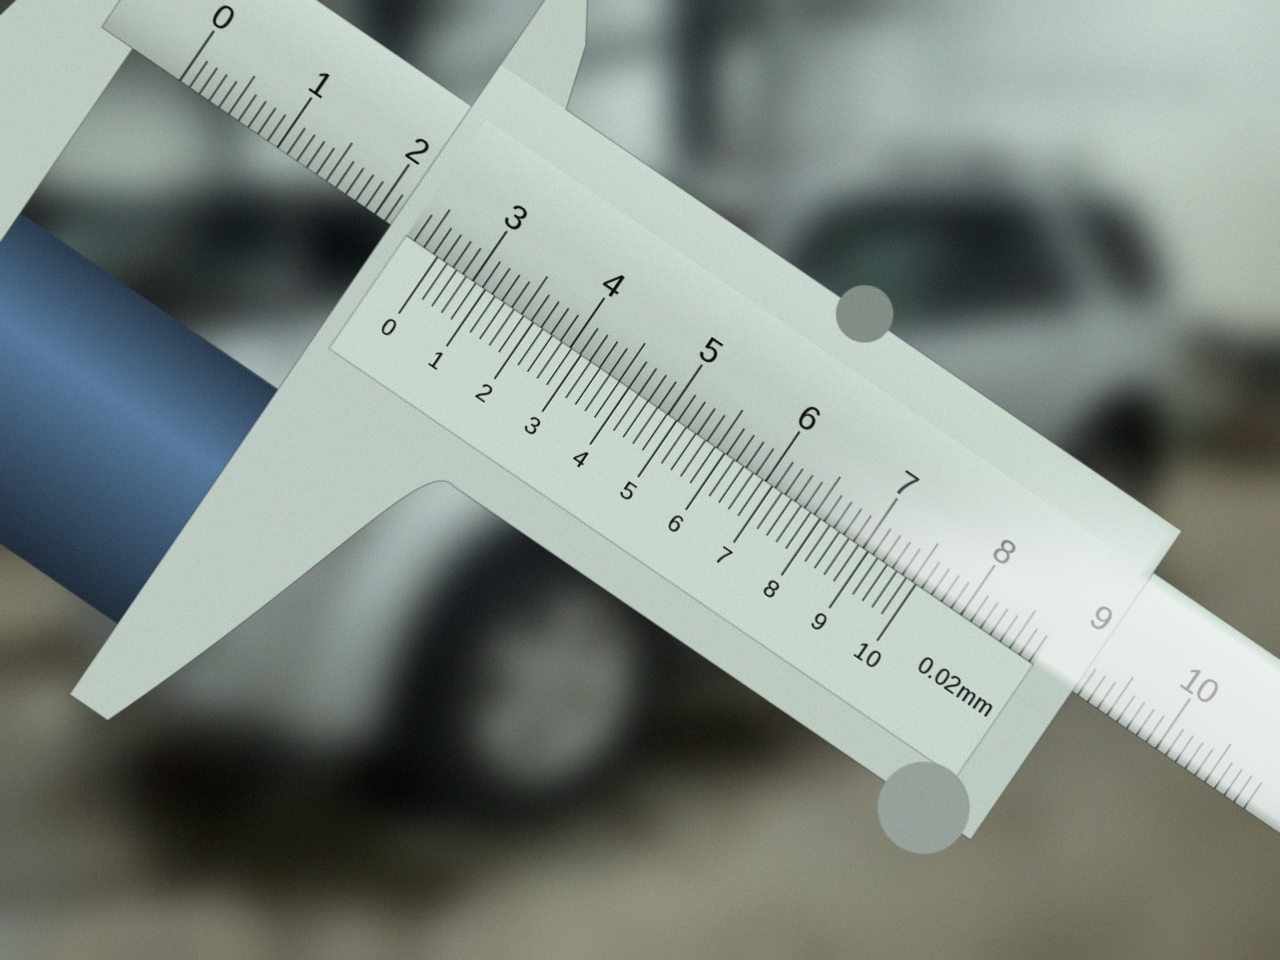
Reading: 26.4 mm
